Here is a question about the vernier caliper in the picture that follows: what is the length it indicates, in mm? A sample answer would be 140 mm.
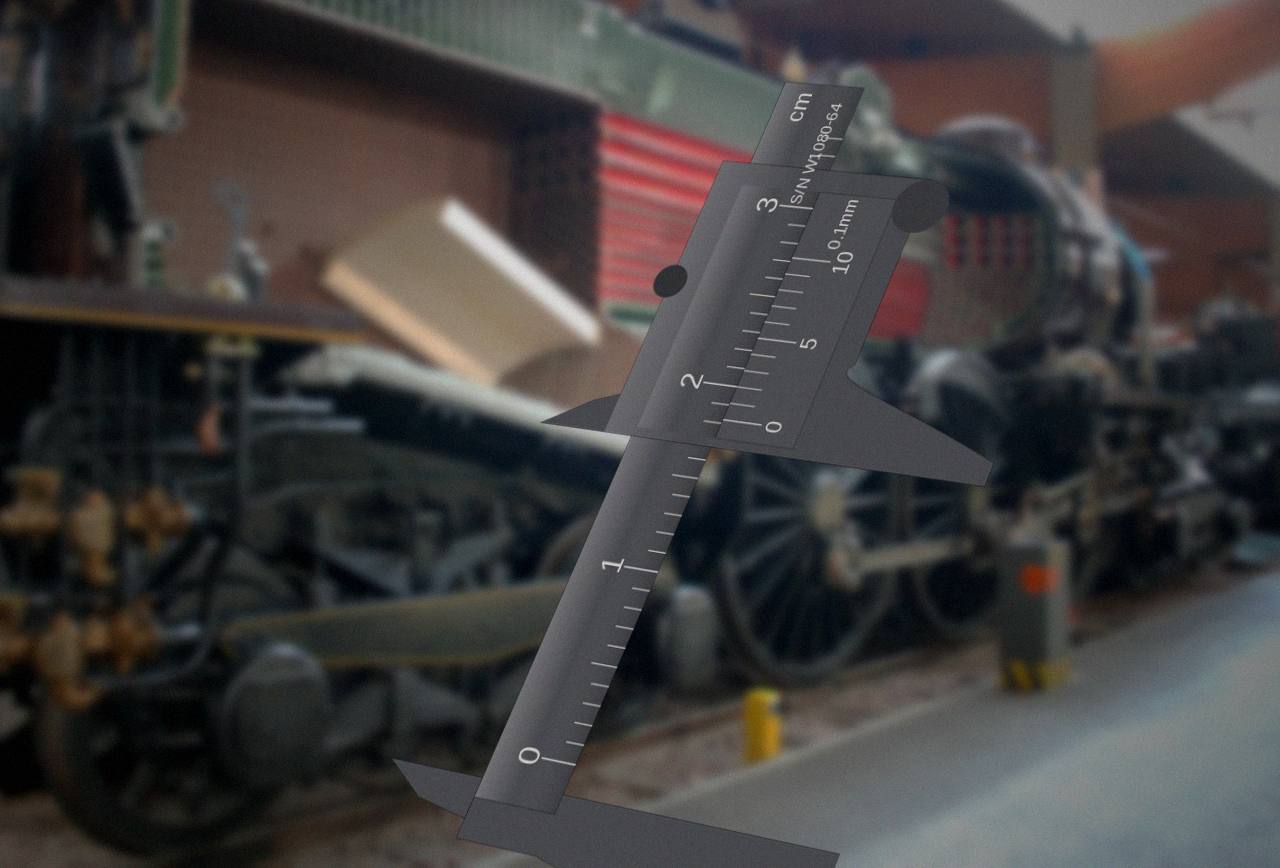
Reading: 18.2 mm
